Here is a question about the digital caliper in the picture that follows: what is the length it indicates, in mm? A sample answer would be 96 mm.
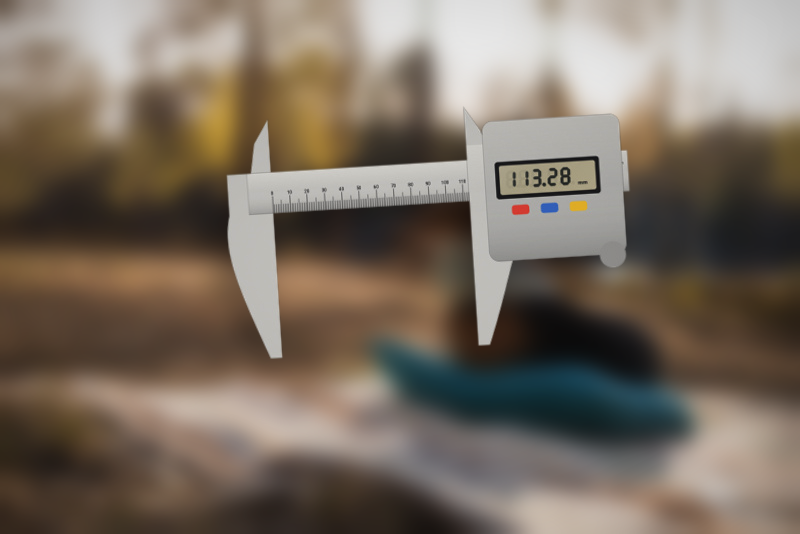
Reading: 113.28 mm
